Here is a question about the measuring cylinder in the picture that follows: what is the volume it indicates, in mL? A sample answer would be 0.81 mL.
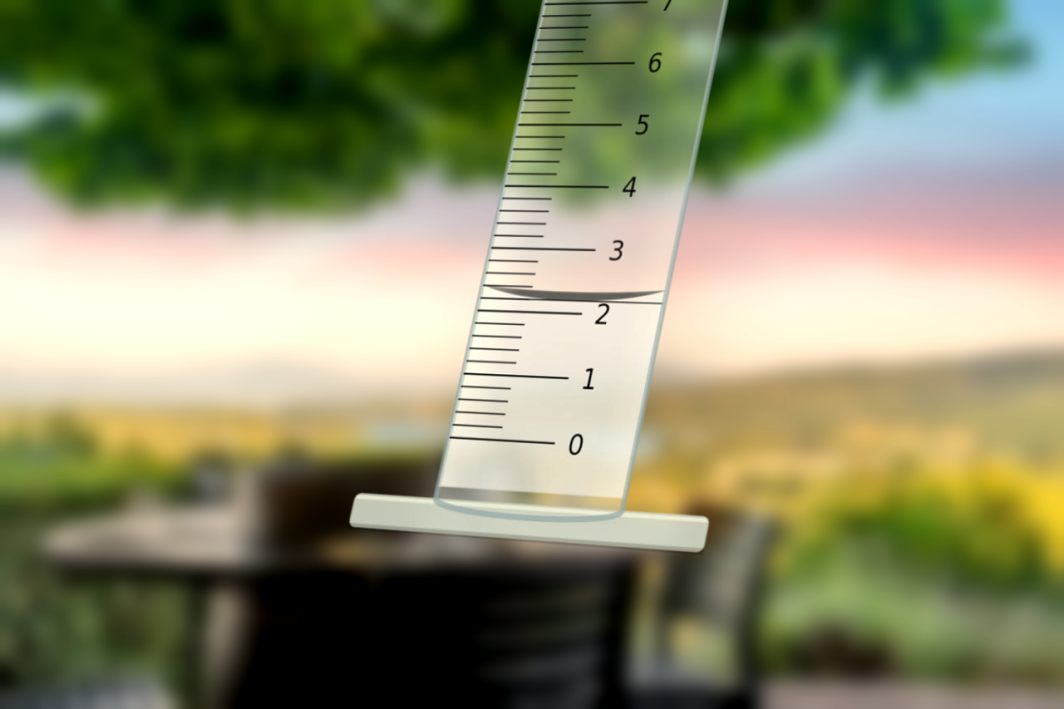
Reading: 2.2 mL
